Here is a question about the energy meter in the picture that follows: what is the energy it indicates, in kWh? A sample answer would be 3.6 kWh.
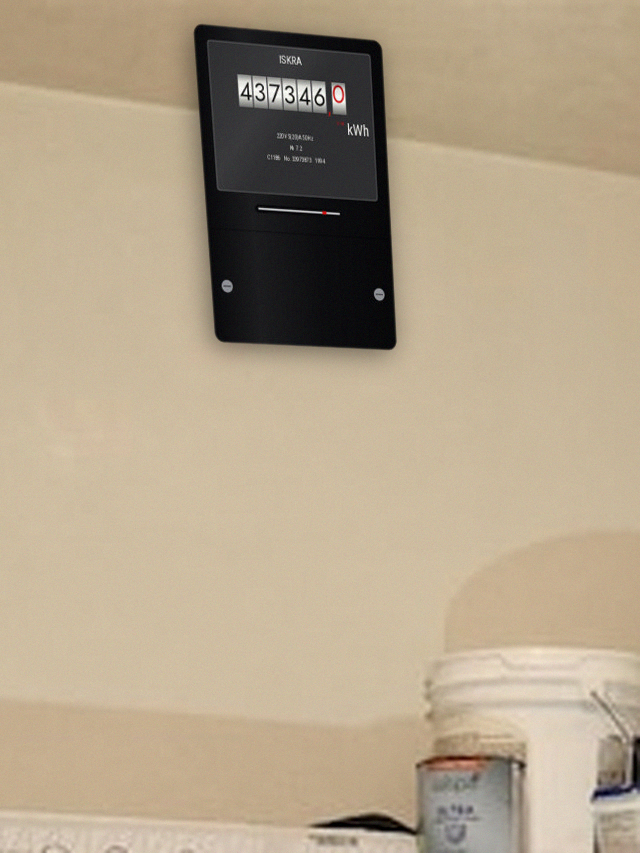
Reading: 437346.0 kWh
